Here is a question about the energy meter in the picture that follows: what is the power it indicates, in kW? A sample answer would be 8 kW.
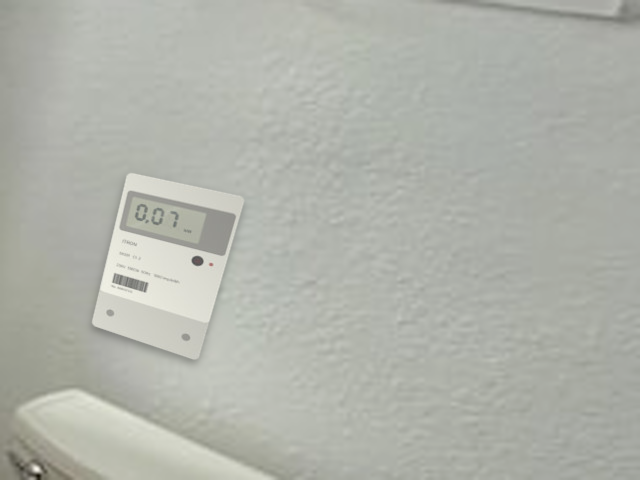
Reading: 0.07 kW
